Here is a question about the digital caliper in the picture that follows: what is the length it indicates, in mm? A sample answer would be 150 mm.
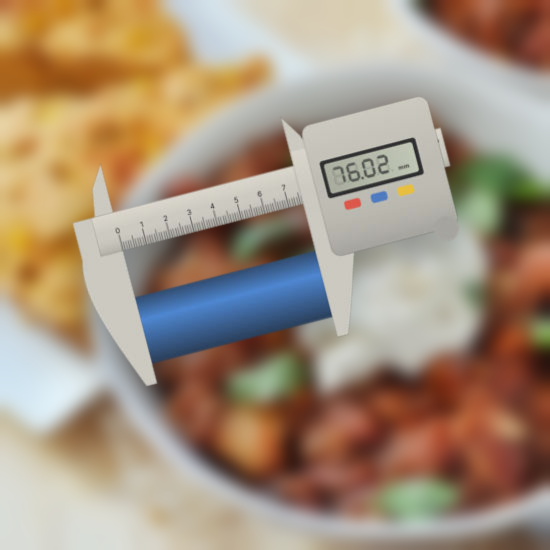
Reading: 76.02 mm
